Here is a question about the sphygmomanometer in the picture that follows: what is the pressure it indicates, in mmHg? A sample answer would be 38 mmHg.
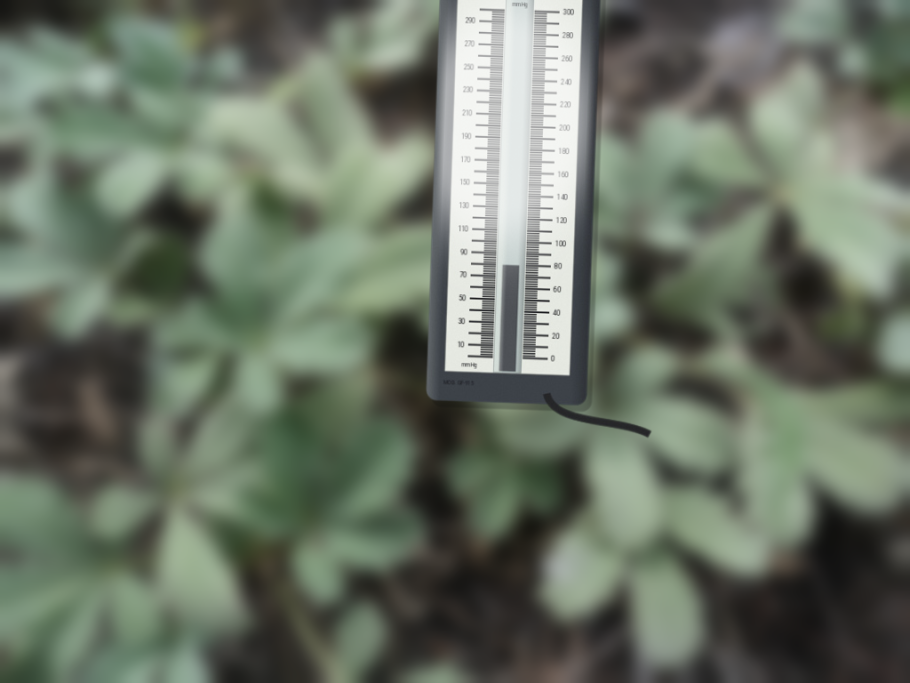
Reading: 80 mmHg
